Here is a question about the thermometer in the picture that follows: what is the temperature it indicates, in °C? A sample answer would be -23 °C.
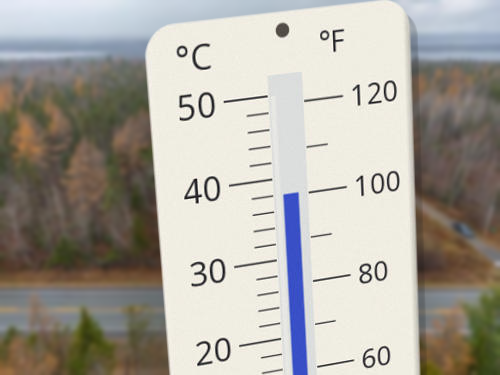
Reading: 38 °C
